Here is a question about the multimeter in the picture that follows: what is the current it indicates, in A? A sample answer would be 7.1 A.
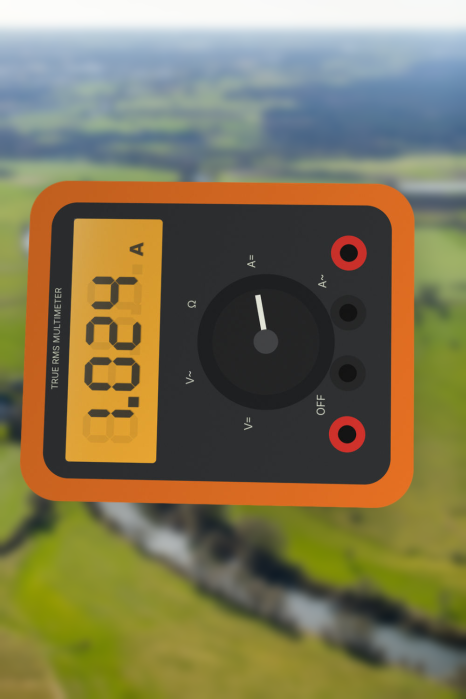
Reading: 1.024 A
